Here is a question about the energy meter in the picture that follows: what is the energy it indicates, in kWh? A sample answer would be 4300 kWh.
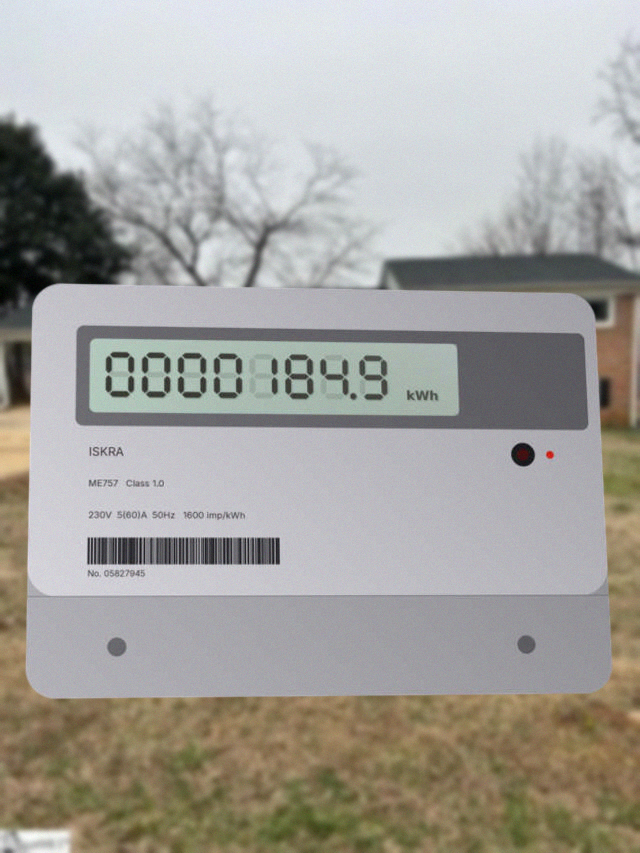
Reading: 184.9 kWh
